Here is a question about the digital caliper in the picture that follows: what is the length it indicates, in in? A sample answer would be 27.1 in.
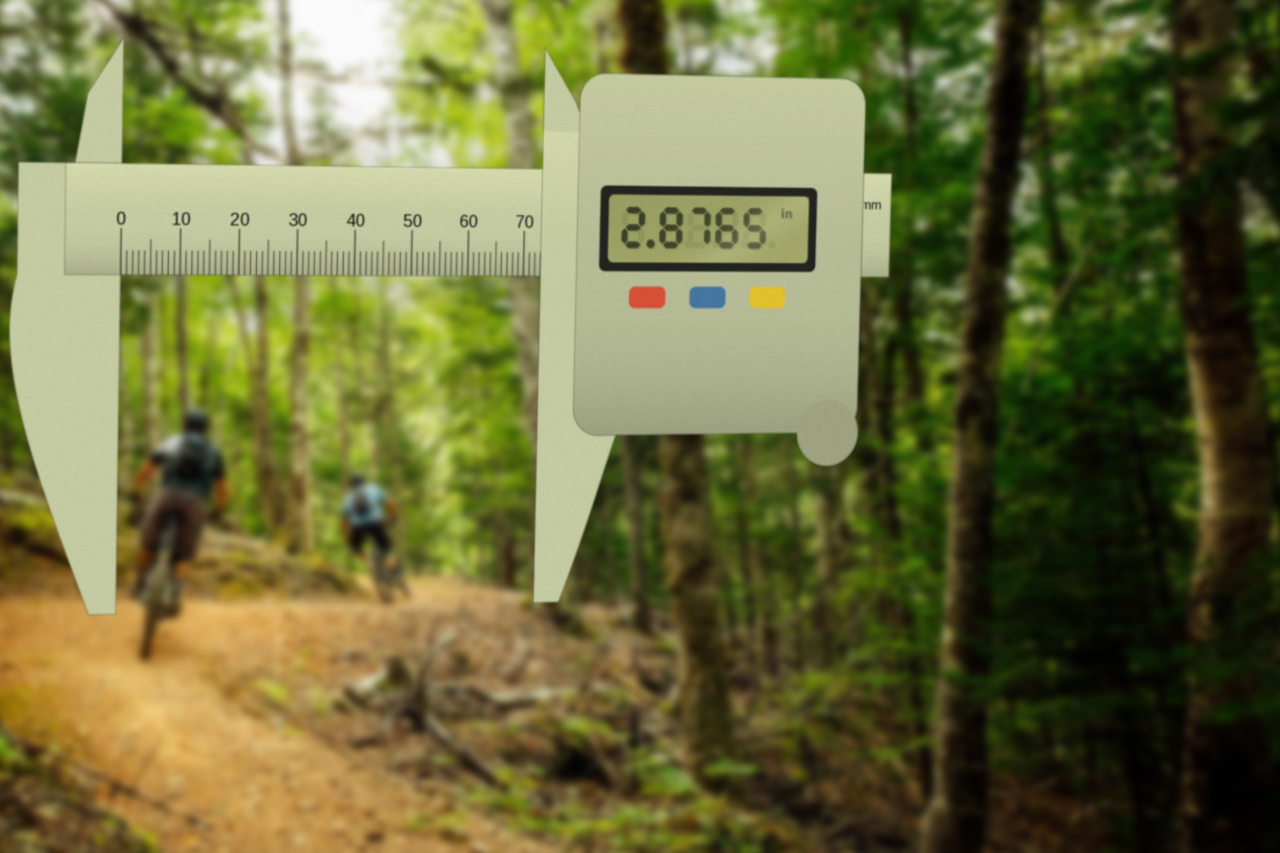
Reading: 2.8765 in
